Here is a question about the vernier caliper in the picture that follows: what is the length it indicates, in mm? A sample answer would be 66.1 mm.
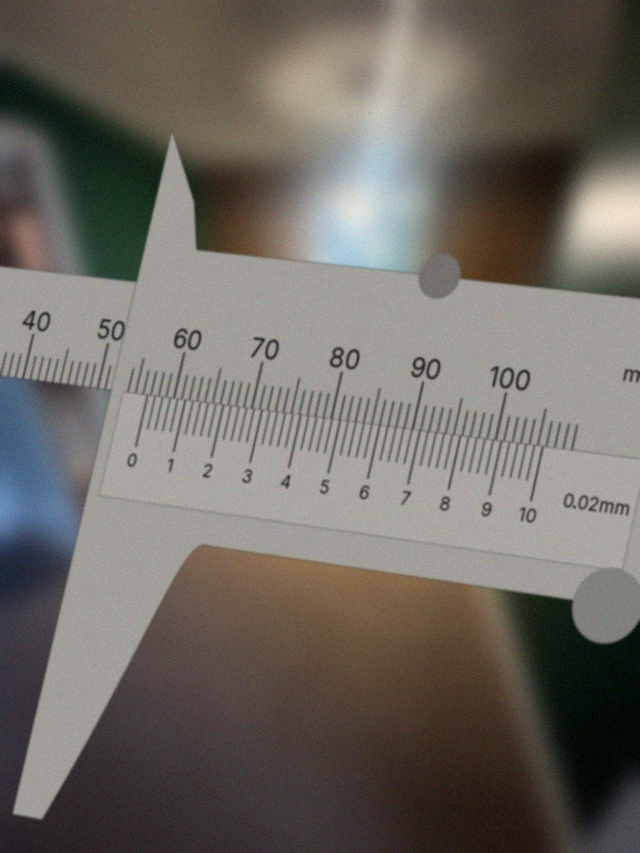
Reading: 56.6 mm
